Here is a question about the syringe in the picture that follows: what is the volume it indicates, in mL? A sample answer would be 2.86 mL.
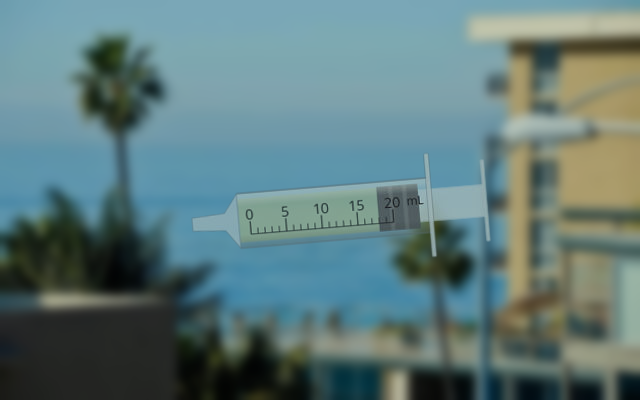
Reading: 18 mL
